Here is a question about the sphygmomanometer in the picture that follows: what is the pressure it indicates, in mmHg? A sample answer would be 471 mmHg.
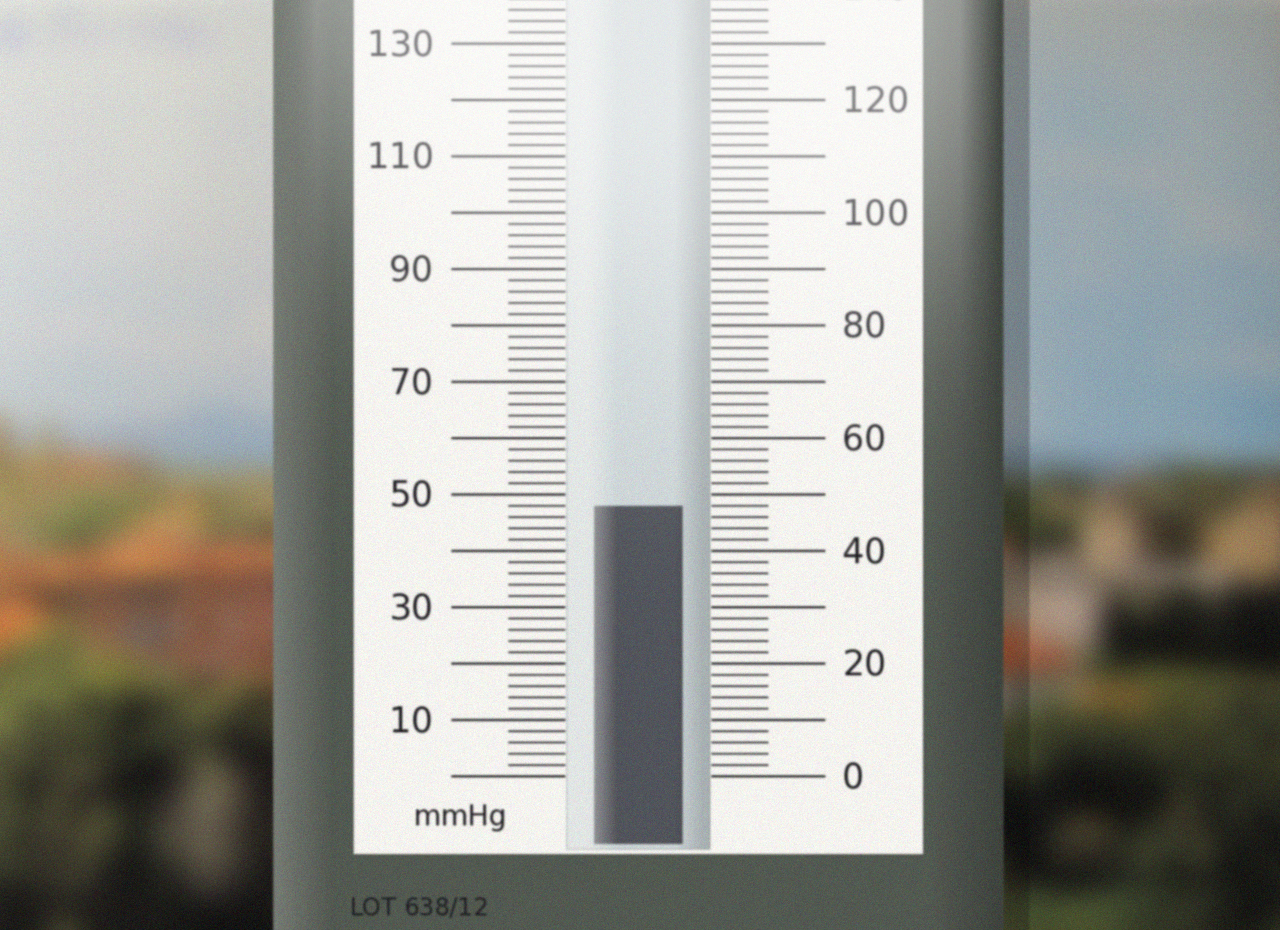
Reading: 48 mmHg
